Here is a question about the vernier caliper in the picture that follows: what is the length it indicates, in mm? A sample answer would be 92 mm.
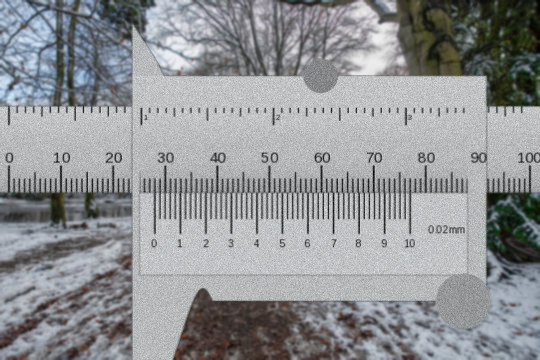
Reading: 28.0 mm
